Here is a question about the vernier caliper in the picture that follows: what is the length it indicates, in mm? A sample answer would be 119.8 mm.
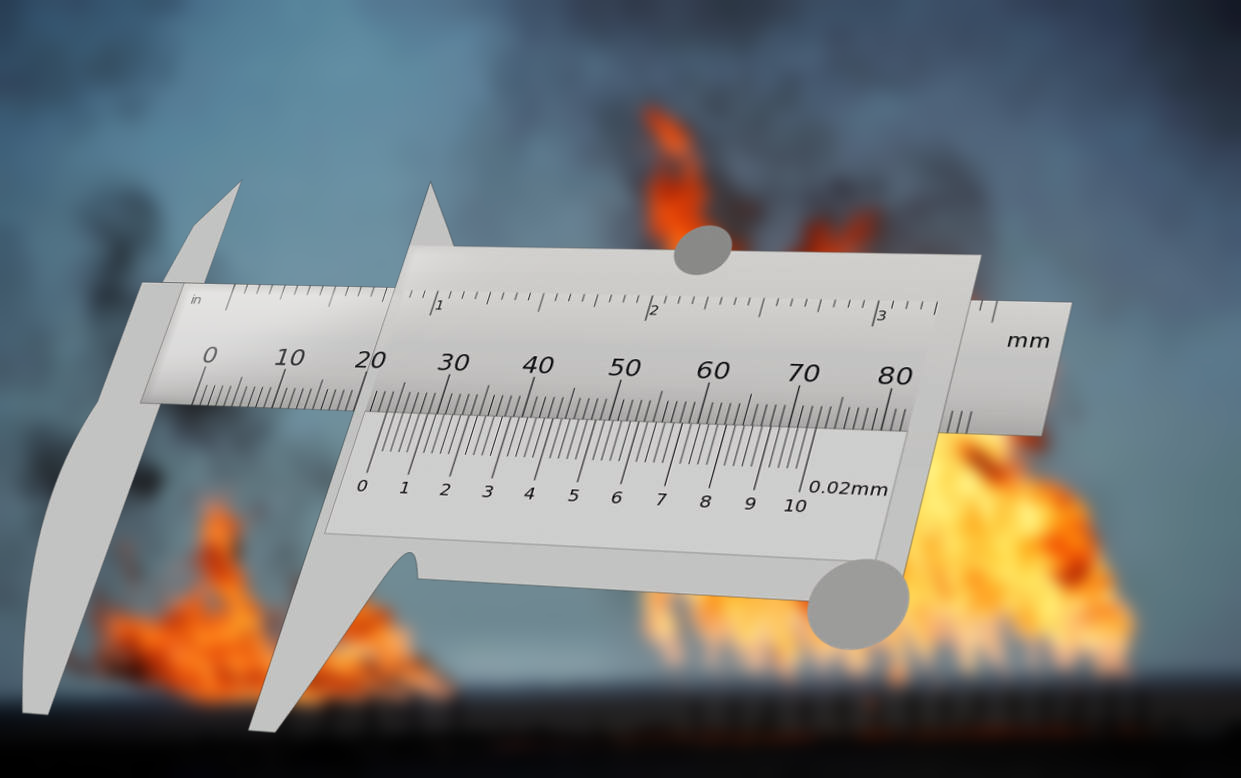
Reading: 24.0 mm
